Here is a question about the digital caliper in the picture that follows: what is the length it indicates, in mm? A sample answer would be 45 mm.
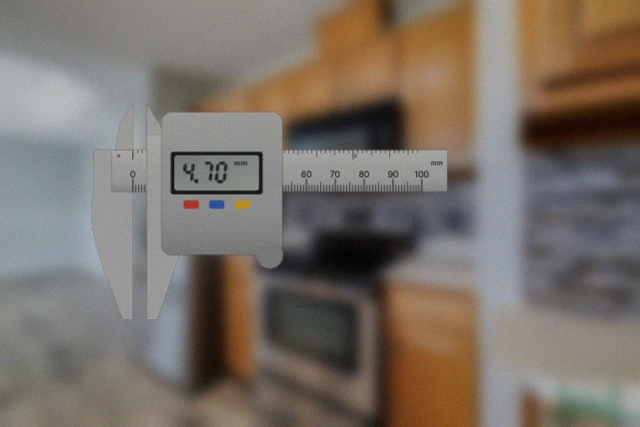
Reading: 4.70 mm
